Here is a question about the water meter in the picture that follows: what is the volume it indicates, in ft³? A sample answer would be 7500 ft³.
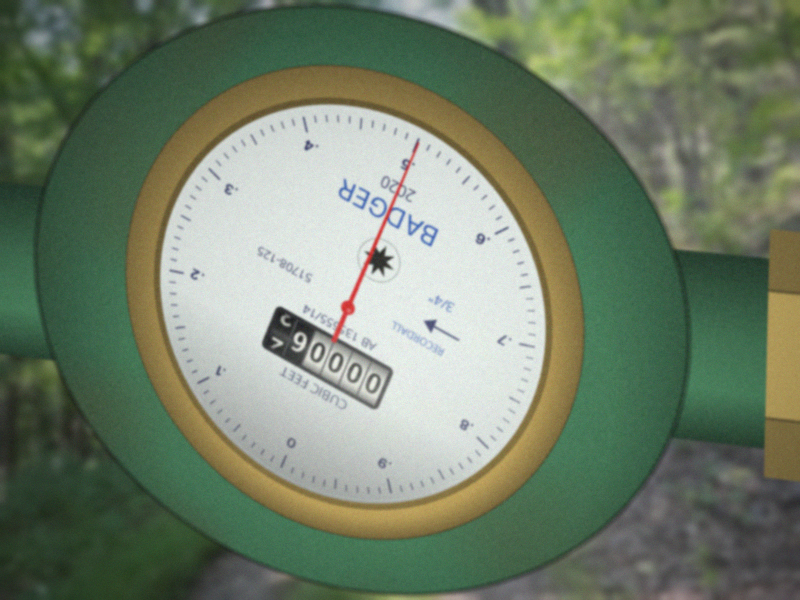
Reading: 62.50 ft³
